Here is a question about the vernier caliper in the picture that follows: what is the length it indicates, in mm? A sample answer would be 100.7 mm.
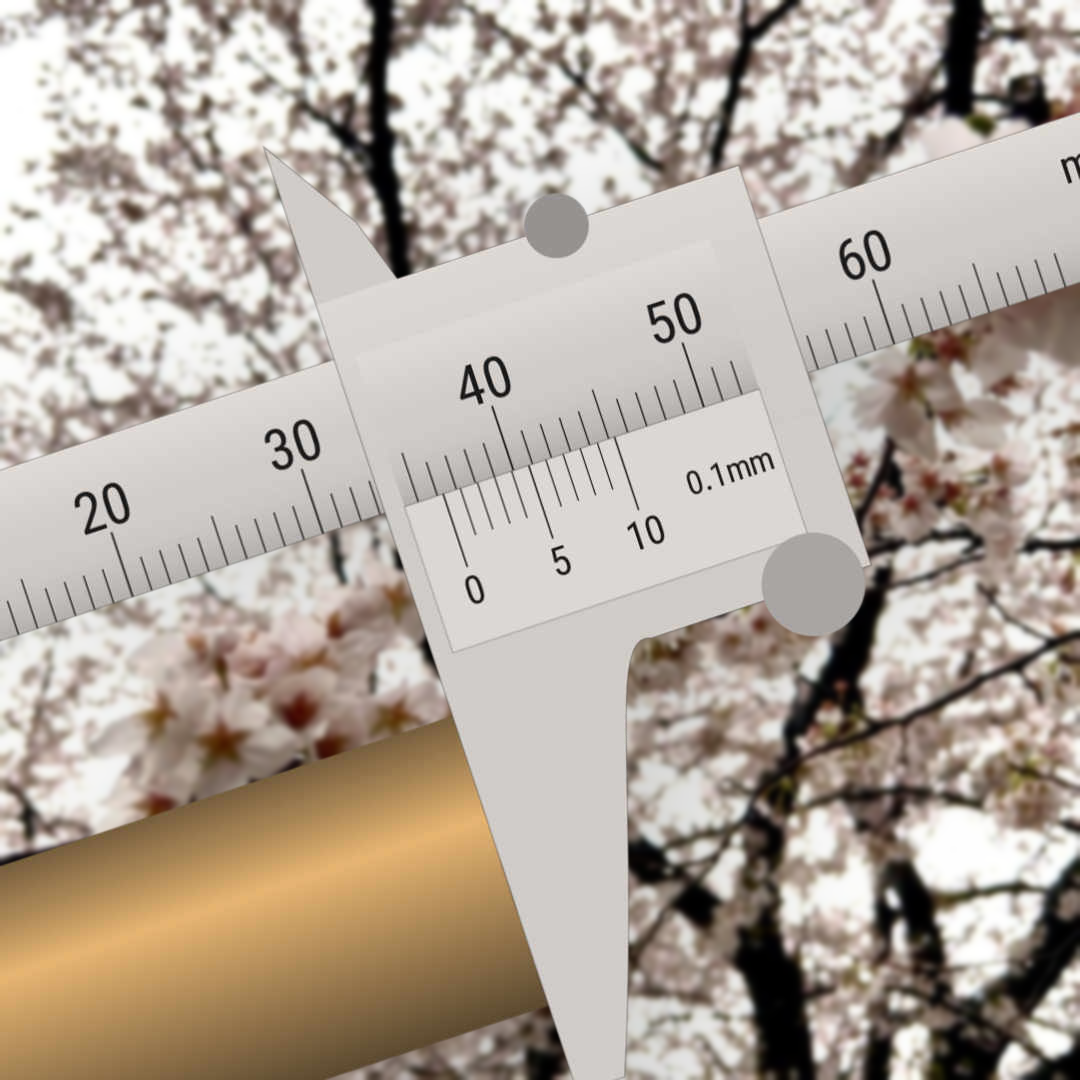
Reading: 36.3 mm
